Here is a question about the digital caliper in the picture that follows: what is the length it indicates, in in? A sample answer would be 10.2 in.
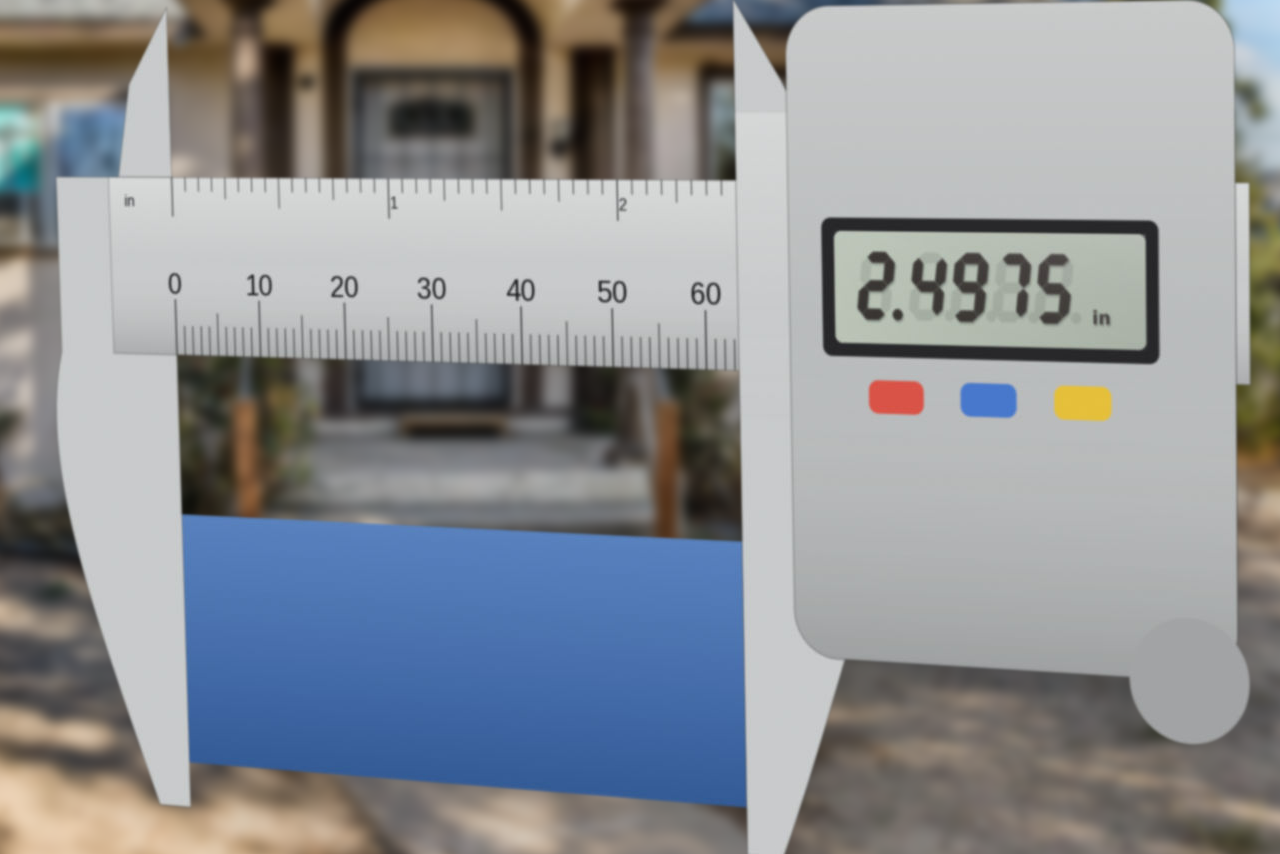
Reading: 2.4975 in
